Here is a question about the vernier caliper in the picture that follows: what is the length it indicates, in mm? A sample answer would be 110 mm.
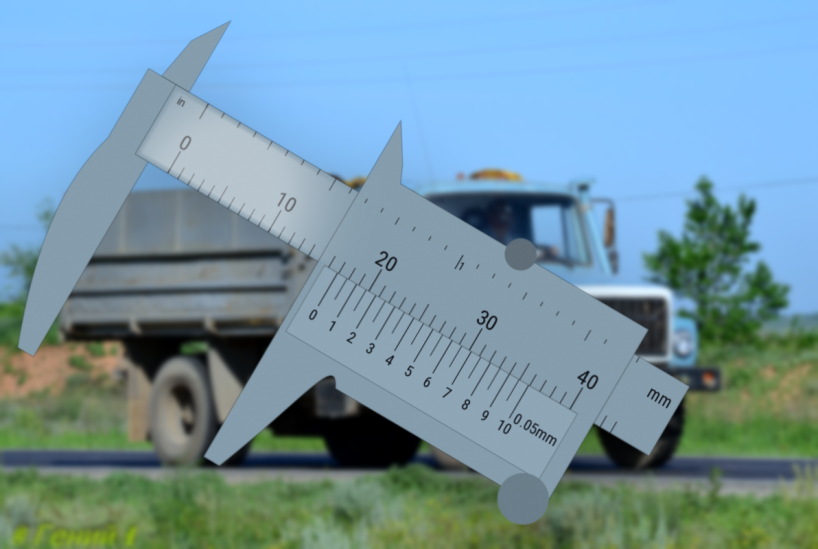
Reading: 16.9 mm
